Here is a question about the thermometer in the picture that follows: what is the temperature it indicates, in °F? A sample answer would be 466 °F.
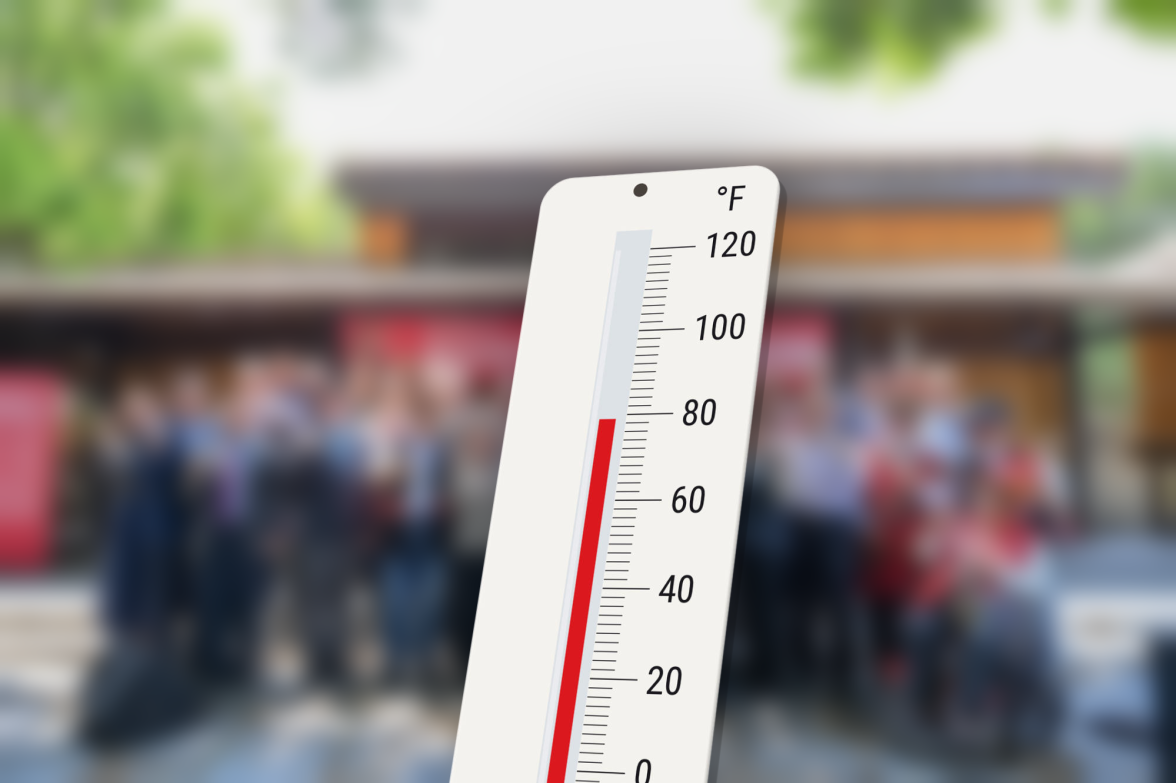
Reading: 79 °F
